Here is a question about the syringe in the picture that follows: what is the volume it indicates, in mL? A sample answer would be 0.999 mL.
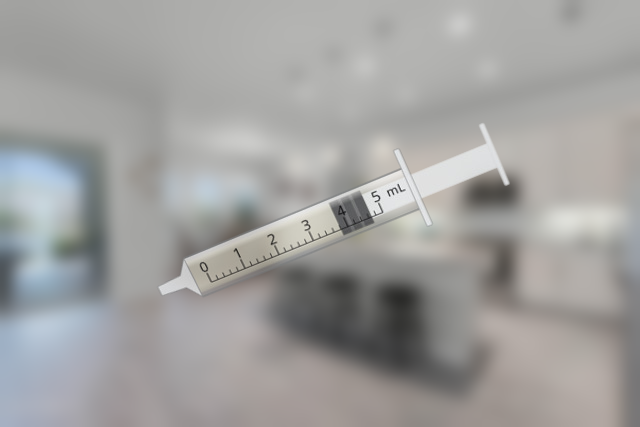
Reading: 3.8 mL
